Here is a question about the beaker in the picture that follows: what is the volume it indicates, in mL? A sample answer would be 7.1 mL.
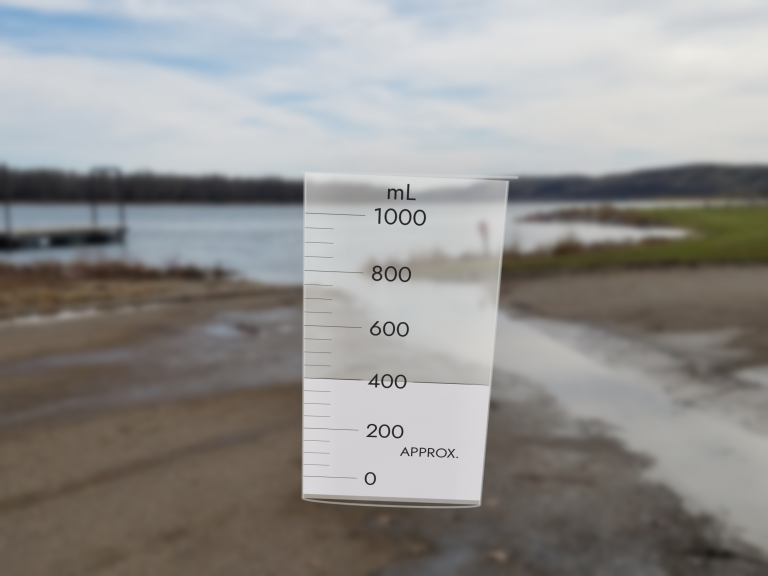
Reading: 400 mL
